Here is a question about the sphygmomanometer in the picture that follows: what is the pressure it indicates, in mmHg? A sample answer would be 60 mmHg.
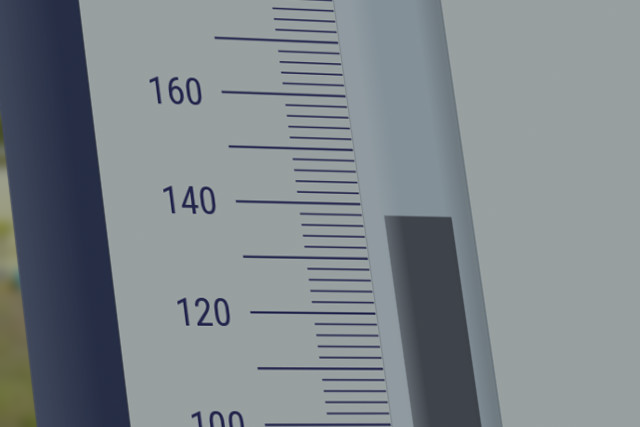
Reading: 138 mmHg
